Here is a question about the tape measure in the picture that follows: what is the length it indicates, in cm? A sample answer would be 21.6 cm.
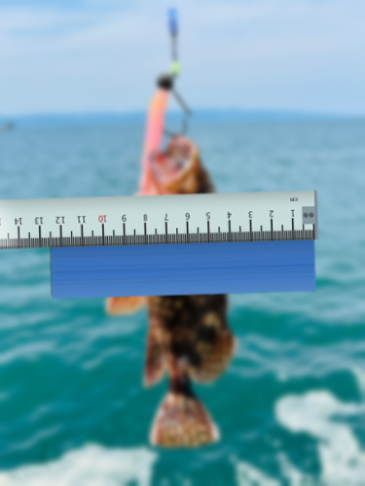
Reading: 12.5 cm
